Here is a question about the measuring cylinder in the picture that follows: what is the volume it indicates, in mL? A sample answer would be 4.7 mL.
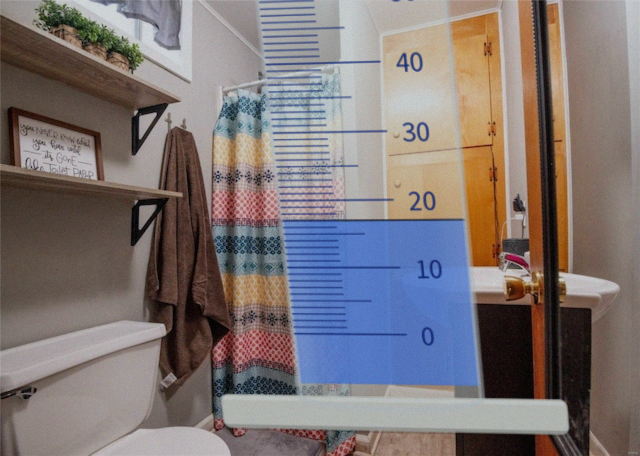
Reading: 17 mL
